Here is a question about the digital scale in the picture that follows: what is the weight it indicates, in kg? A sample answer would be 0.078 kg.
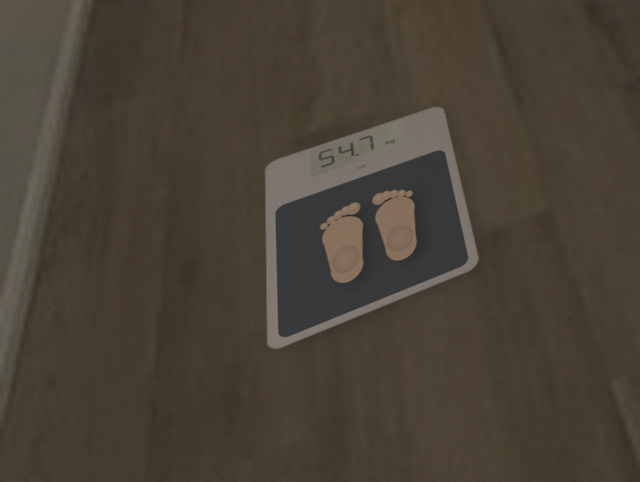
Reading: 54.7 kg
